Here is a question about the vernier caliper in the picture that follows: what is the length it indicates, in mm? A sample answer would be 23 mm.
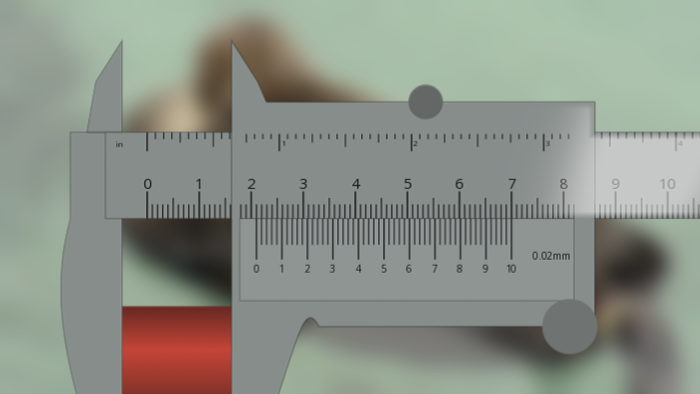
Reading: 21.0 mm
